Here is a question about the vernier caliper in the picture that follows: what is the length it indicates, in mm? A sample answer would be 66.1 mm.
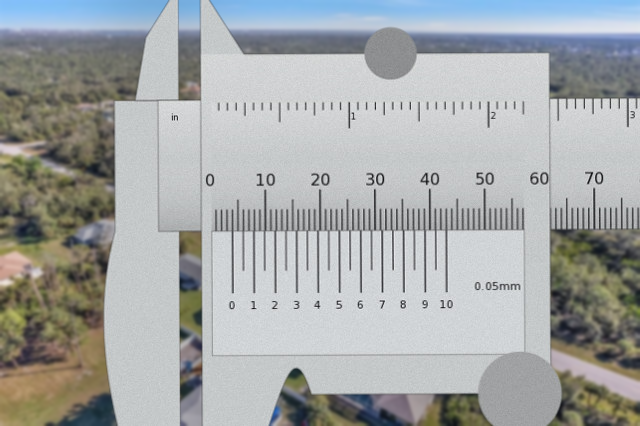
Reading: 4.0 mm
